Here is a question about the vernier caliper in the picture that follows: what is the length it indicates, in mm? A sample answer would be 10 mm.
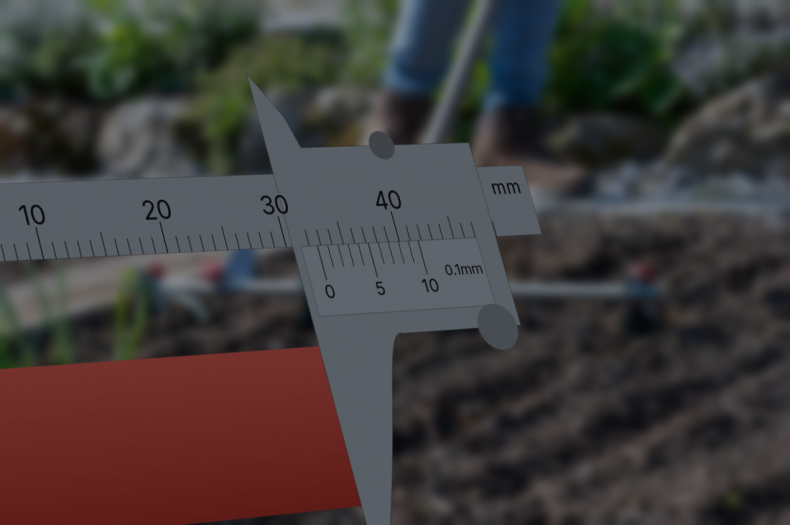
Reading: 32.7 mm
